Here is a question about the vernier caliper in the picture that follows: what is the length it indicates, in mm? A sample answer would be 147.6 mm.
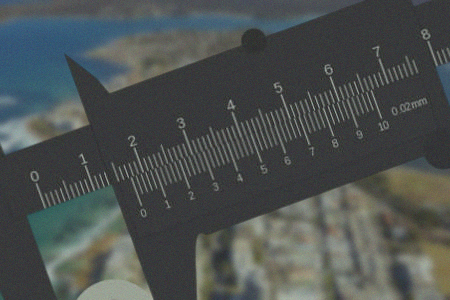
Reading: 17.5 mm
